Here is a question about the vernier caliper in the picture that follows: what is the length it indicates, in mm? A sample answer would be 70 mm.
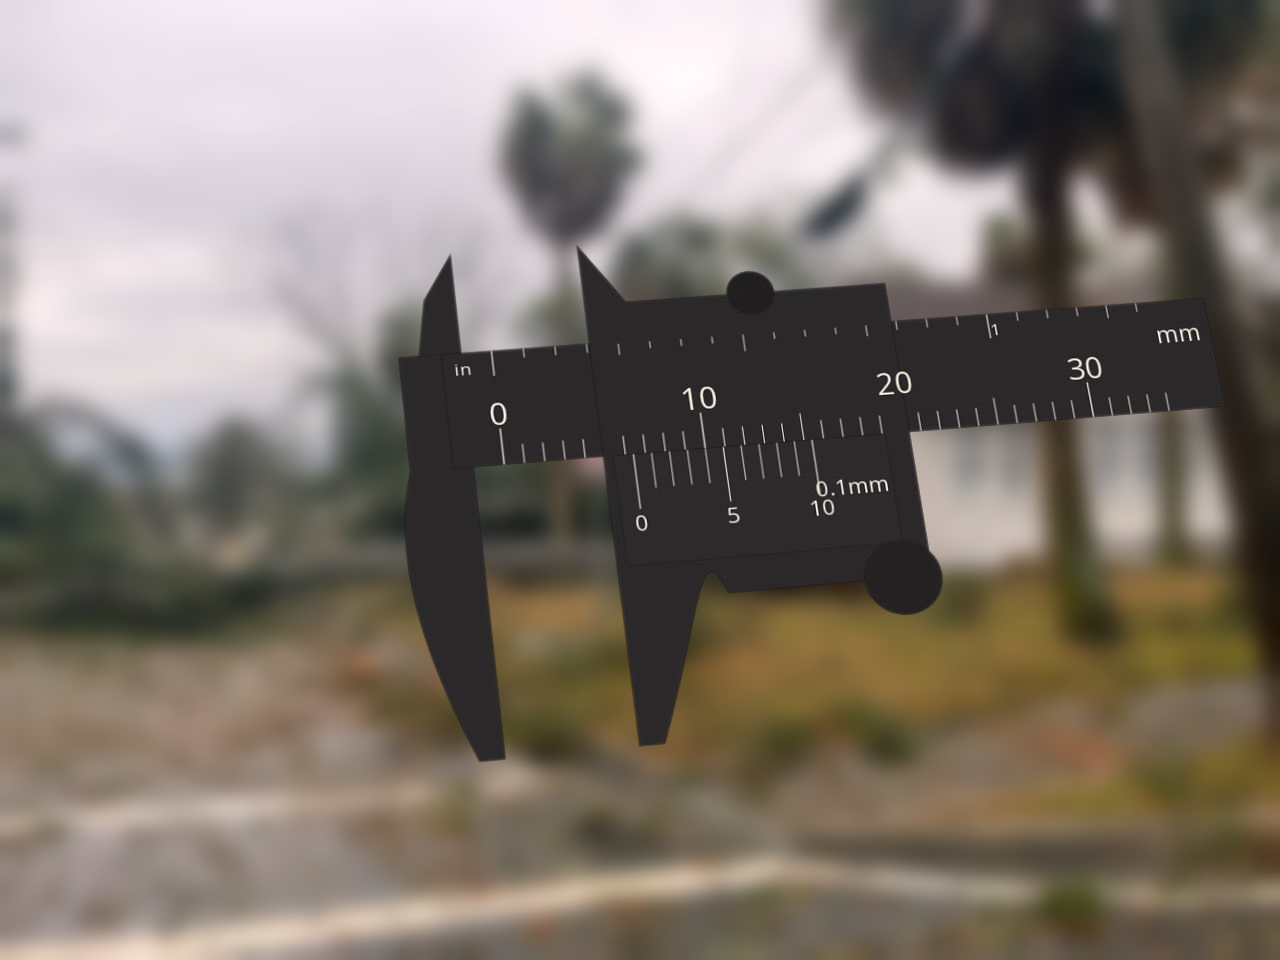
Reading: 6.4 mm
